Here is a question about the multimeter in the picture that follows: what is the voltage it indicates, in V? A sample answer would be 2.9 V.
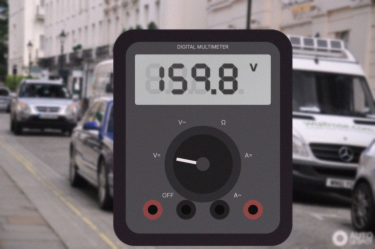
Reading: 159.8 V
